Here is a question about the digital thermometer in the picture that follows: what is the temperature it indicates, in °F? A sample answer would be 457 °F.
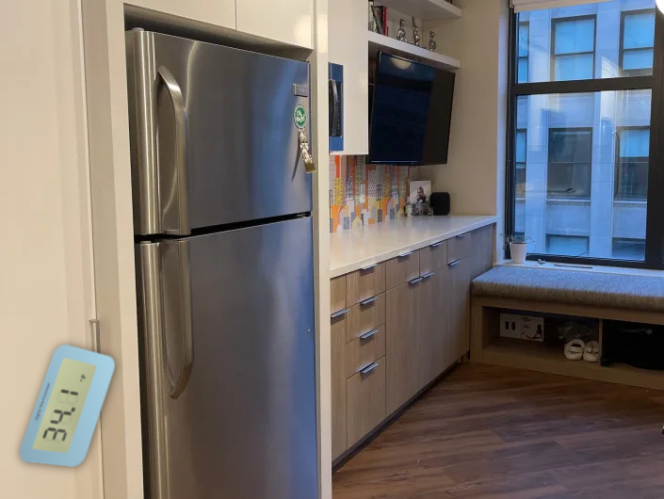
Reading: 34.1 °F
